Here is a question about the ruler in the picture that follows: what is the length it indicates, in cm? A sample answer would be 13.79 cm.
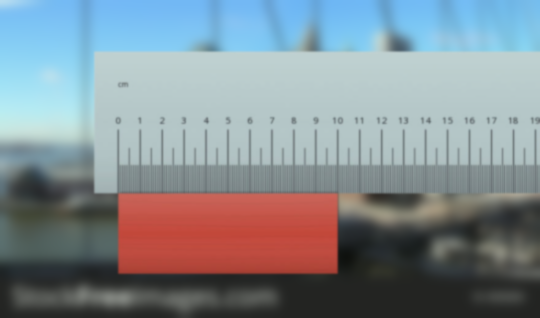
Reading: 10 cm
